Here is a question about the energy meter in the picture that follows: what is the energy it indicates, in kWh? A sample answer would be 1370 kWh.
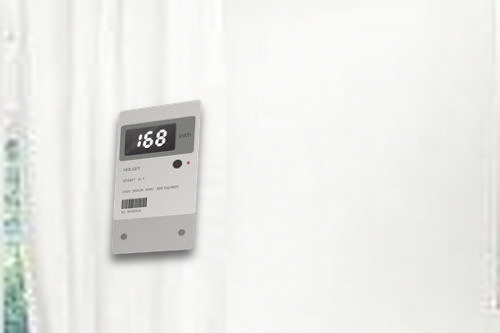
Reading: 168 kWh
